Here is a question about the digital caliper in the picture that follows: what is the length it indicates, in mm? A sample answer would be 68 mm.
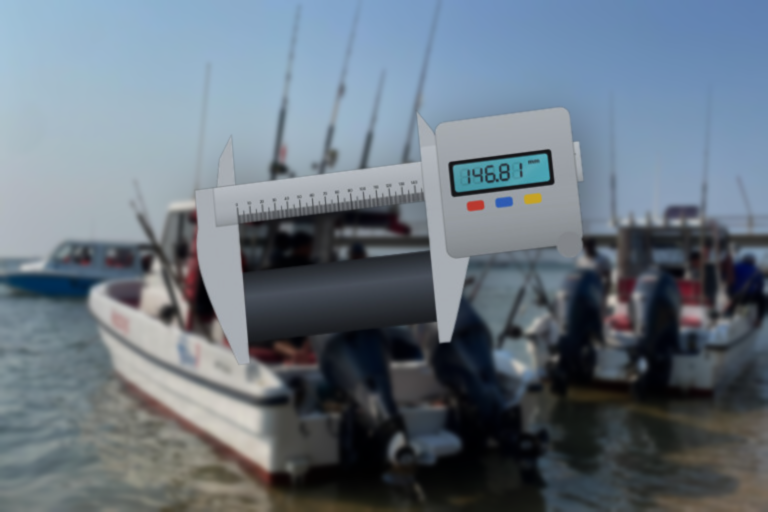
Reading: 146.81 mm
